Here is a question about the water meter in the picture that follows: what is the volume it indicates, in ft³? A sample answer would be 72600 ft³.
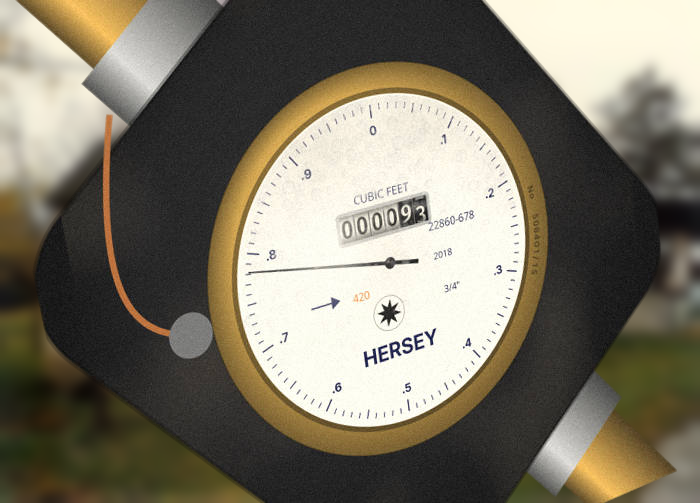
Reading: 92.78 ft³
